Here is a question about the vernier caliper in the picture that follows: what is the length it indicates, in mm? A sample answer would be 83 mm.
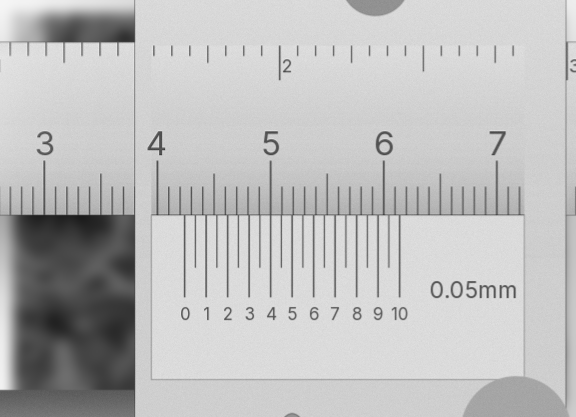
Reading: 42.4 mm
